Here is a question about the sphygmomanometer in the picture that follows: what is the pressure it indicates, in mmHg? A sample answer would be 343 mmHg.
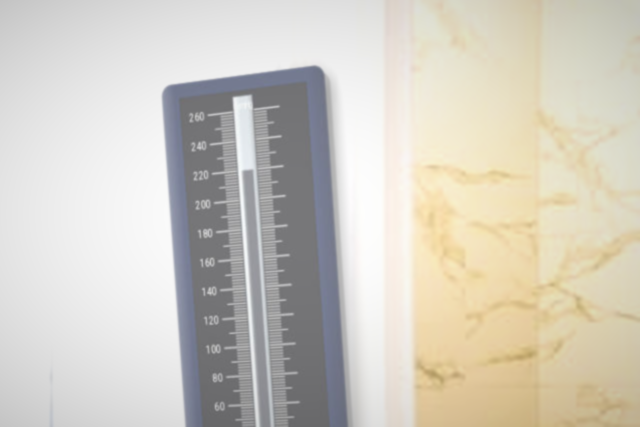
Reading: 220 mmHg
